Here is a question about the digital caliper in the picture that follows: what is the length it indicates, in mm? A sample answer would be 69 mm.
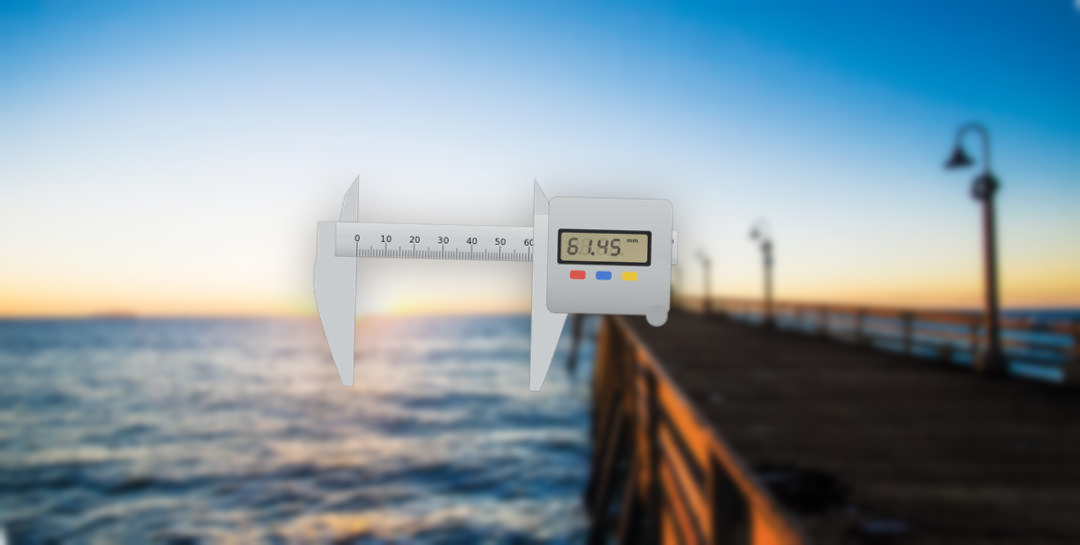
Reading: 61.45 mm
